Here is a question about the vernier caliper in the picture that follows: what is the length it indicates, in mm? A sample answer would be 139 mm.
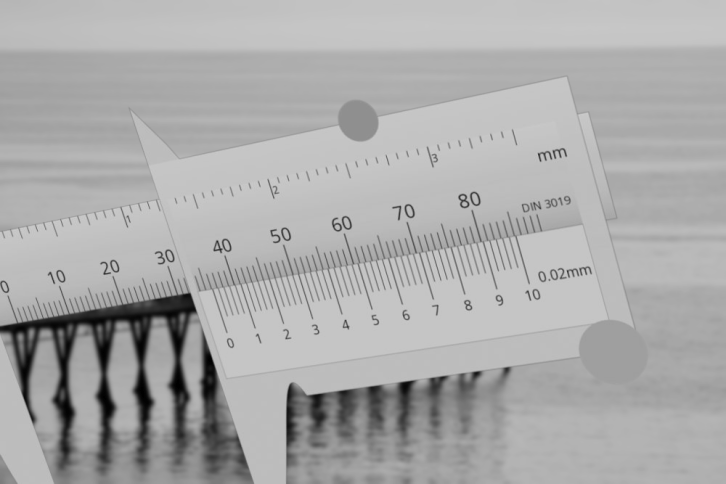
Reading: 36.2 mm
